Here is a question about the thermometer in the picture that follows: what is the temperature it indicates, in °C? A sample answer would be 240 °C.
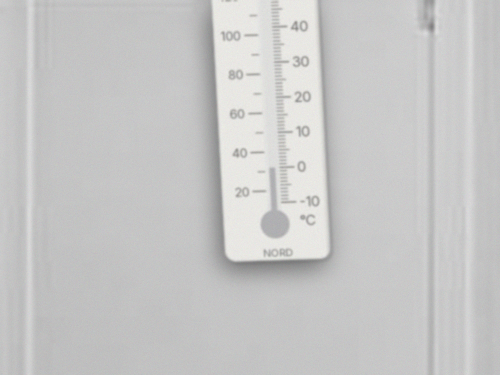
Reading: 0 °C
